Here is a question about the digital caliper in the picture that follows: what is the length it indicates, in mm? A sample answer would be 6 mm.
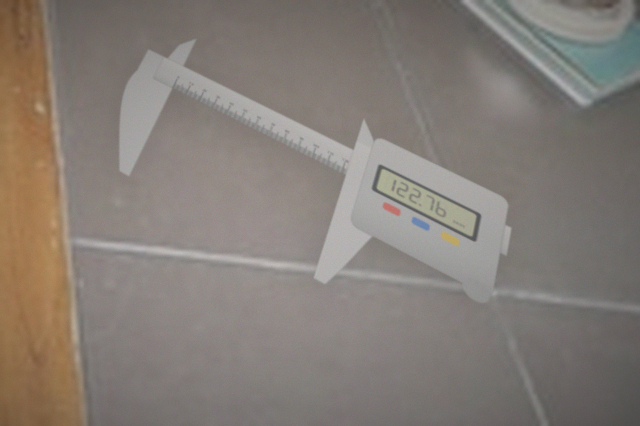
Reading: 122.76 mm
